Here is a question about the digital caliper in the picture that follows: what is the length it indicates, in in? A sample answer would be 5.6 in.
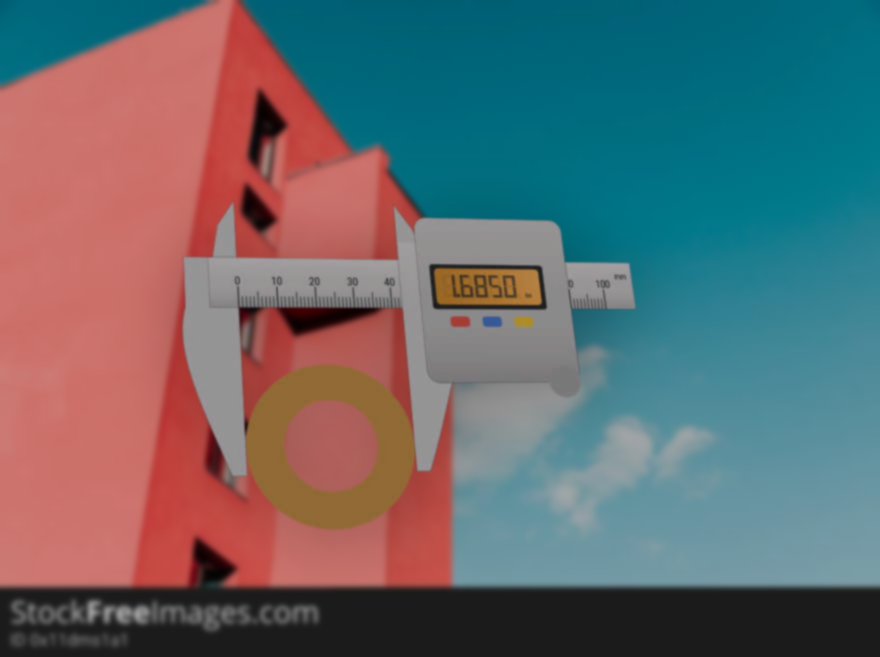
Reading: 1.6850 in
